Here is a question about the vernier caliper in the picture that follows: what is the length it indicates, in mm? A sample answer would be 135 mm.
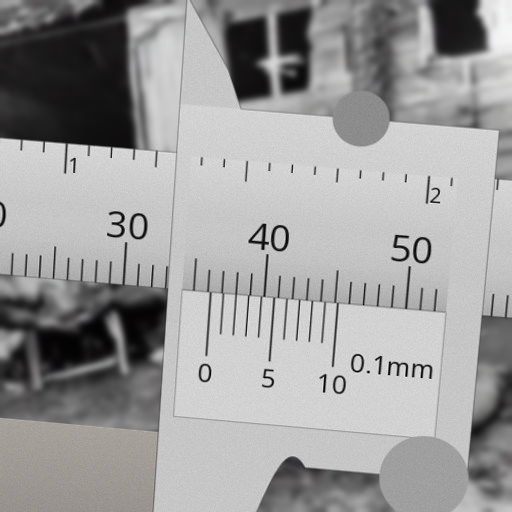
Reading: 36.2 mm
